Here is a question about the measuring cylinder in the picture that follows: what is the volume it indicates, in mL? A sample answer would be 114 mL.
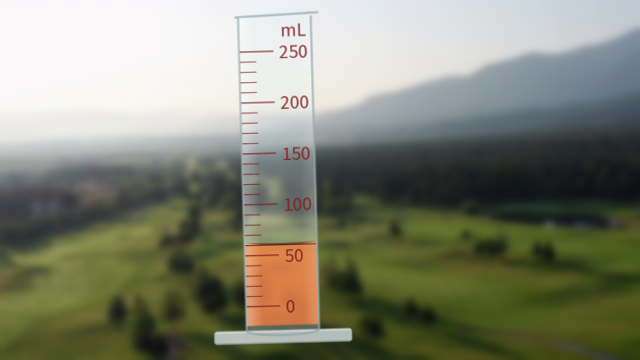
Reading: 60 mL
